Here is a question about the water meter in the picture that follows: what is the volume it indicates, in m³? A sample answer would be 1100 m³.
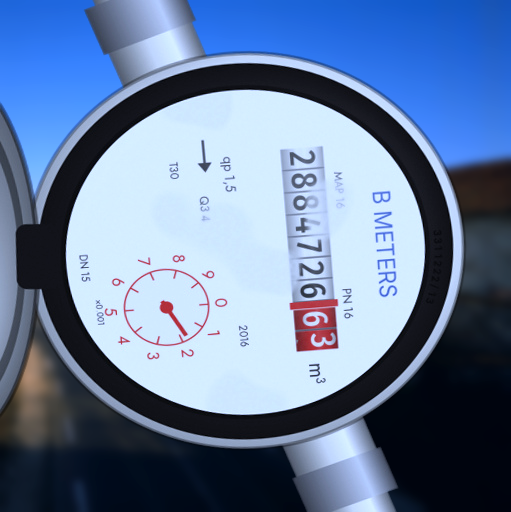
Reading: 2884726.631 m³
